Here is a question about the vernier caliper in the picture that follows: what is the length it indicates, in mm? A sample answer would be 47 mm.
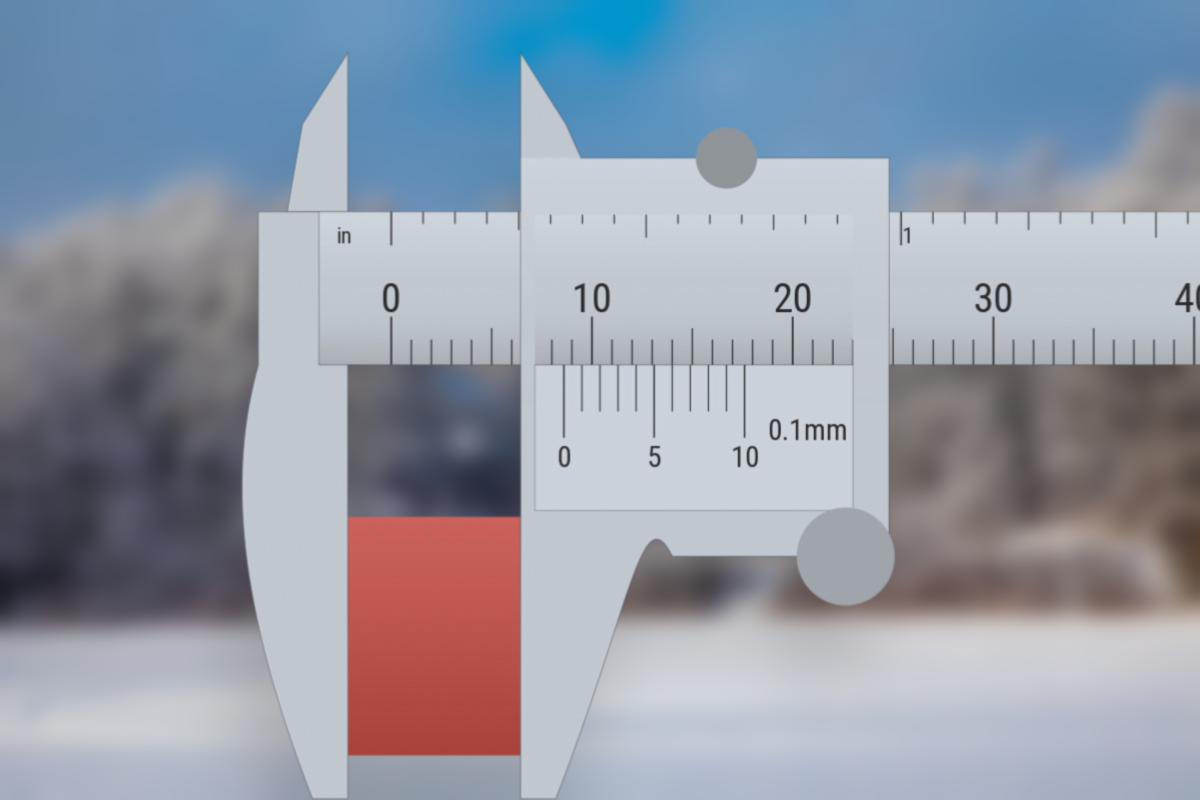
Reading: 8.6 mm
